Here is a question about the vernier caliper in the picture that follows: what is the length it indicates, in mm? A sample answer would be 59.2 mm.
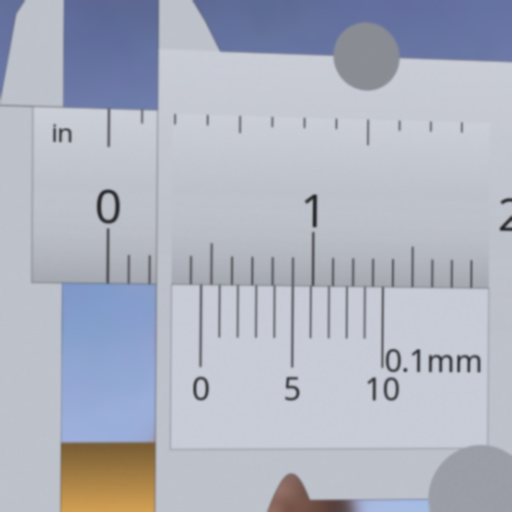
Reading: 4.5 mm
